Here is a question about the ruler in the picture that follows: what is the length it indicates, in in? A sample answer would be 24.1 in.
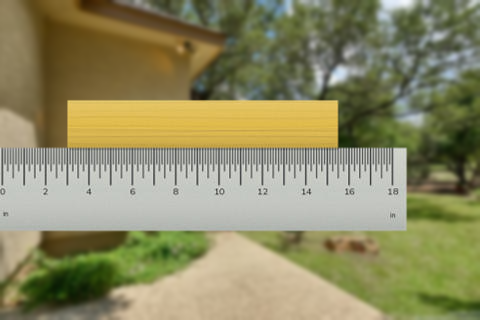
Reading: 12.5 in
